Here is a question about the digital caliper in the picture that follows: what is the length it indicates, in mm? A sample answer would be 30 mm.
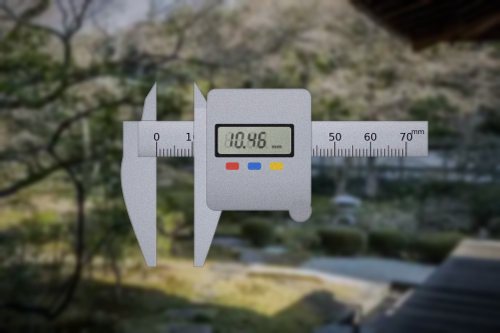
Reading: 10.46 mm
